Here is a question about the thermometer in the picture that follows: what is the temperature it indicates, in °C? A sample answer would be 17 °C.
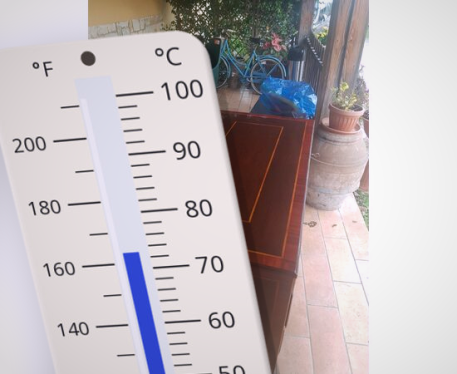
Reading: 73 °C
